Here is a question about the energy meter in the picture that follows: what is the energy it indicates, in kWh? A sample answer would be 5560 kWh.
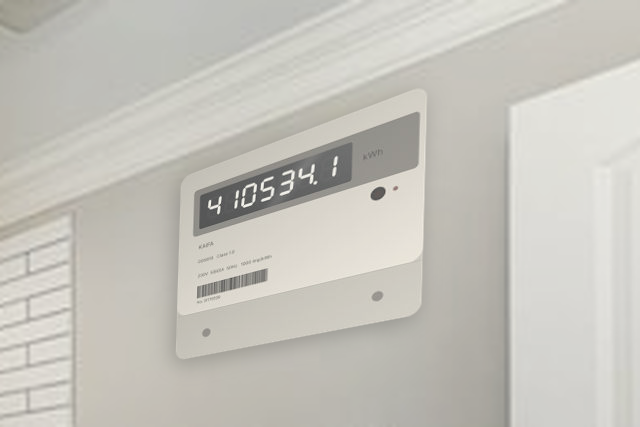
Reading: 410534.1 kWh
